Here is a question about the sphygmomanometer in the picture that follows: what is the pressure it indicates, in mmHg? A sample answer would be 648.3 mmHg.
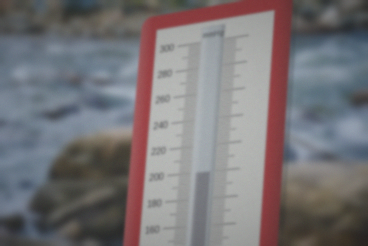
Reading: 200 mmHg
